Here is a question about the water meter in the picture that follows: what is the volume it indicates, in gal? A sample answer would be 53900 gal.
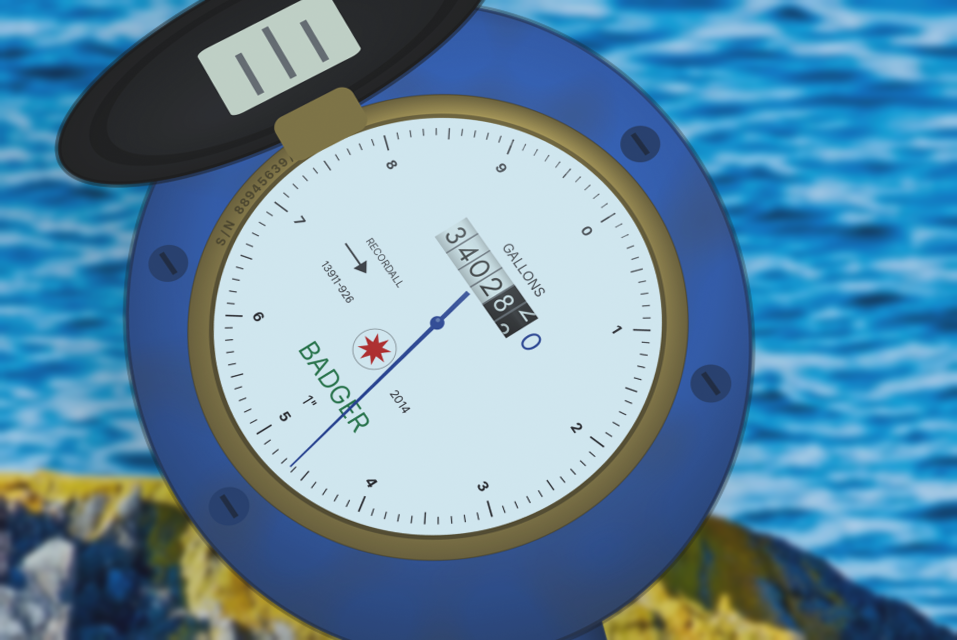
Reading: 3402824.6 gal
